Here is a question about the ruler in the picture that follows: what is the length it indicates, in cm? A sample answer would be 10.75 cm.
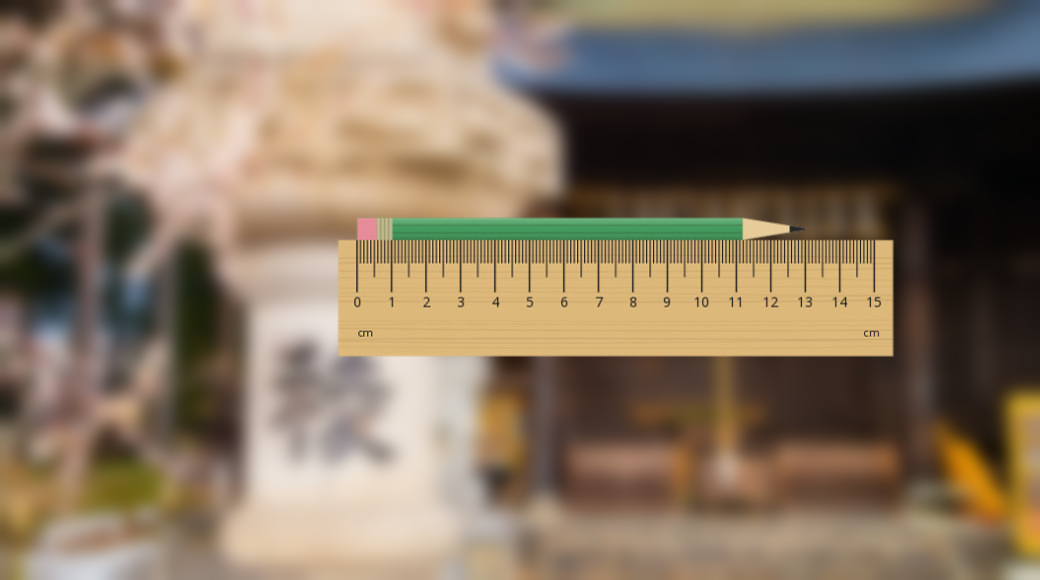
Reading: 13 cm
